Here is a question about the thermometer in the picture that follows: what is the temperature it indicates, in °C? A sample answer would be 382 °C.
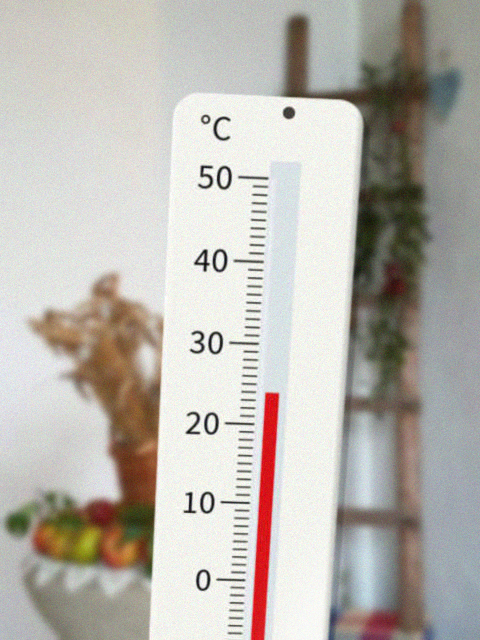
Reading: 24 °C
